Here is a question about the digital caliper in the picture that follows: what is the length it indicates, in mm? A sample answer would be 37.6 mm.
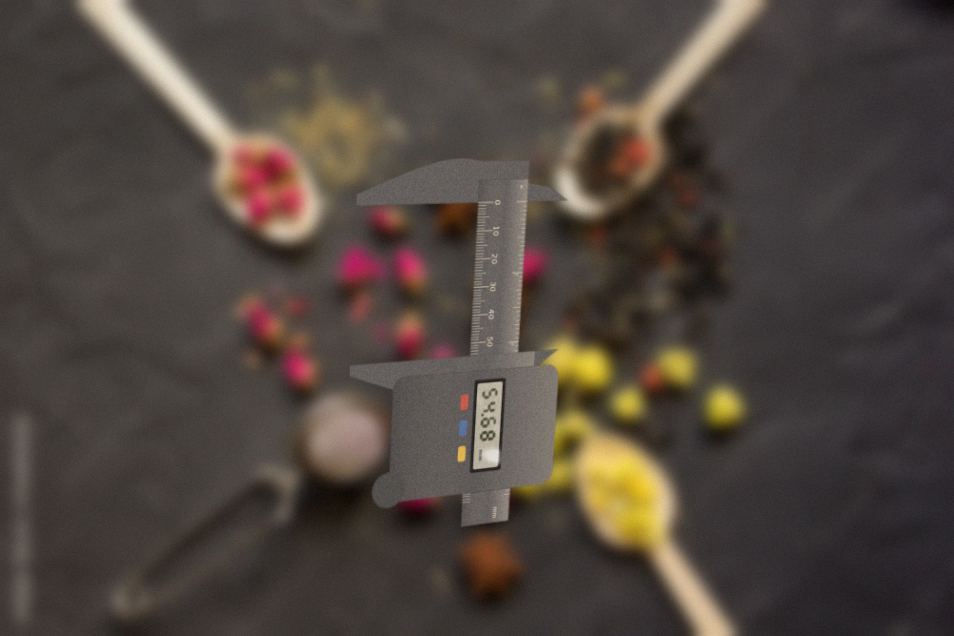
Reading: 54.68 mm
